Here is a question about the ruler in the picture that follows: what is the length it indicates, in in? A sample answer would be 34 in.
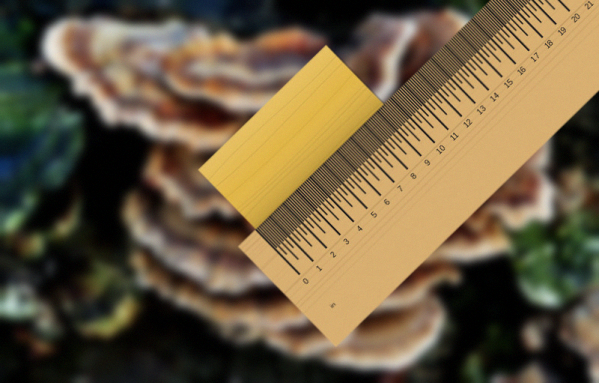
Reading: 9.5 in
